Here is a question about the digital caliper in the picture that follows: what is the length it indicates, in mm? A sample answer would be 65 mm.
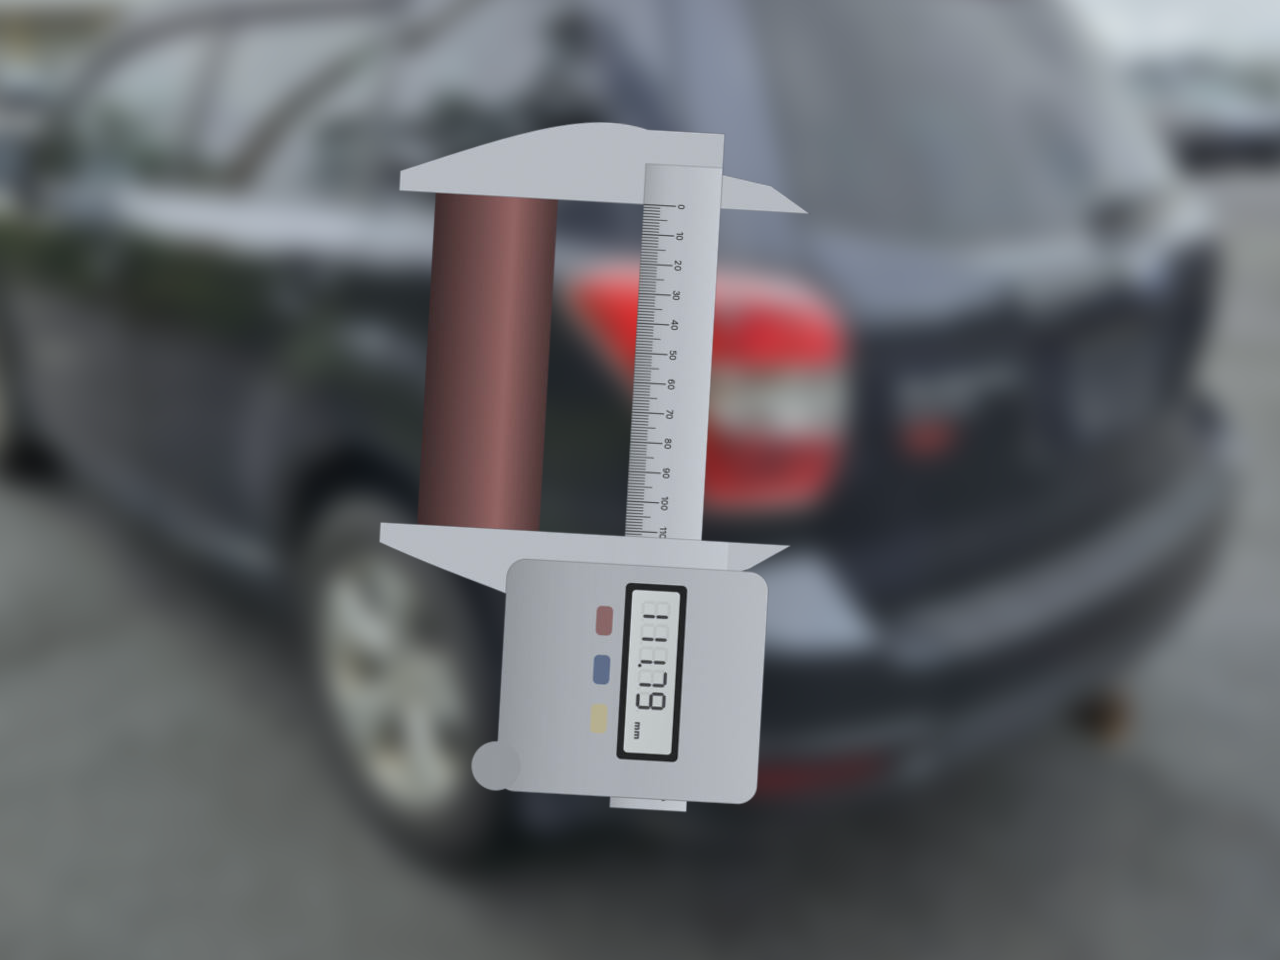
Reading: 111.79 mm
